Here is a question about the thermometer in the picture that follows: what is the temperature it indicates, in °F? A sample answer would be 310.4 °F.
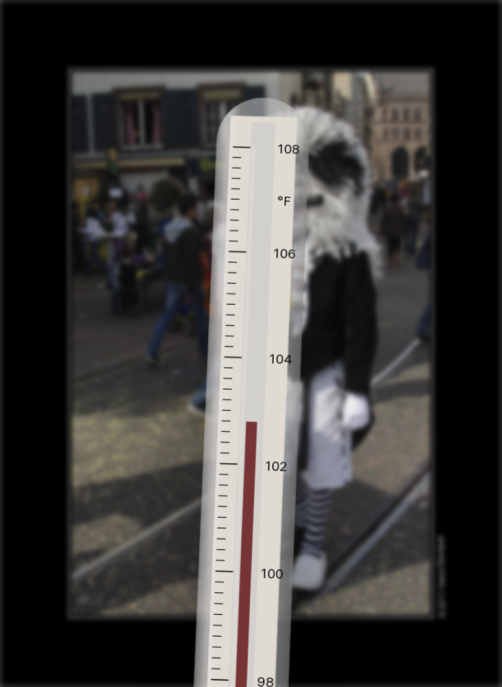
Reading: 102.8 °F
